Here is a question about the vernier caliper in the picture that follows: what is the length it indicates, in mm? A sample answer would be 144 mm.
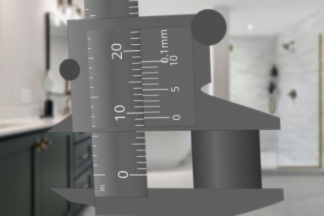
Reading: 9.2 mm
